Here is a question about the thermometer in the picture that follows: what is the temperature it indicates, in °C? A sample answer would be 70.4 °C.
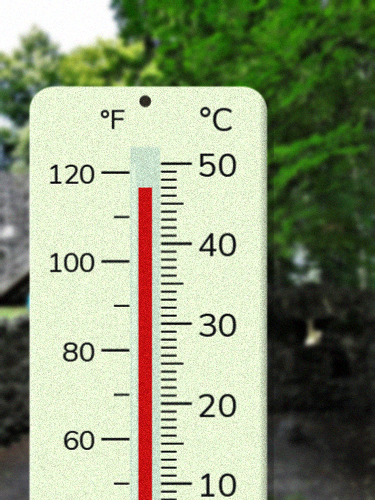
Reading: 47 °C
